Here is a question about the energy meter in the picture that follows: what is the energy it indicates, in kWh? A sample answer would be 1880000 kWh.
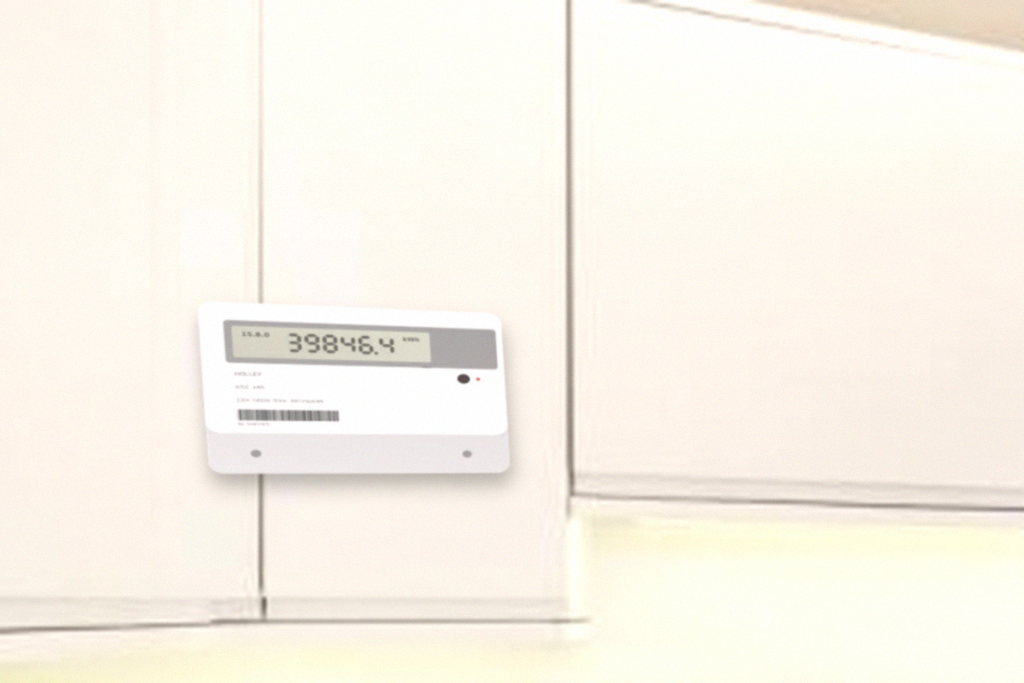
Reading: 39846.4 kWh
